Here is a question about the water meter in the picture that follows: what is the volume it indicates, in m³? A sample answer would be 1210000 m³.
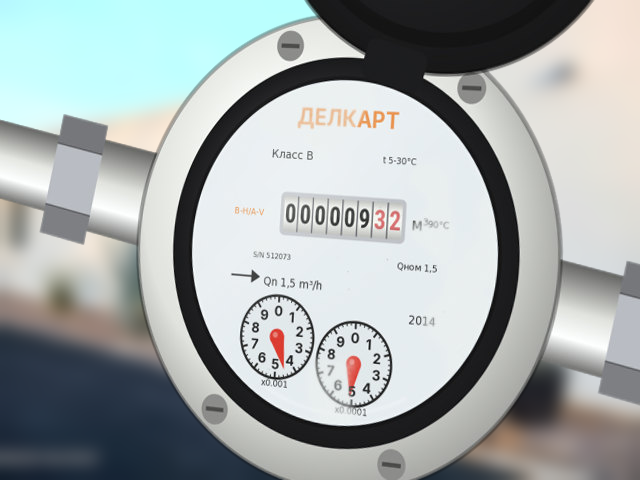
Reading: 9.3245 m³
